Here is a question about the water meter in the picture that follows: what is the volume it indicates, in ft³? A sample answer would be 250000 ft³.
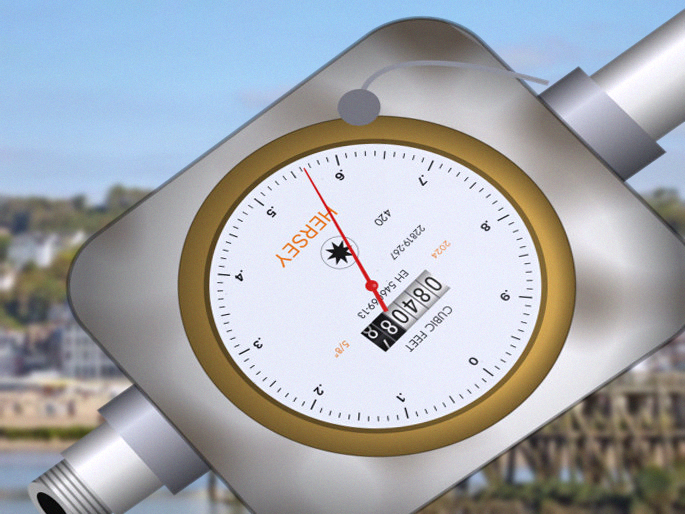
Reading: 84087.56 ft³
